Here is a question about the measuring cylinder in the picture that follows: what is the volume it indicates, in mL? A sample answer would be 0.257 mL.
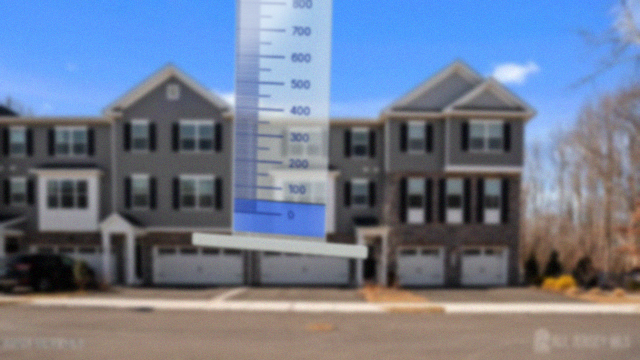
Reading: 50 mL
